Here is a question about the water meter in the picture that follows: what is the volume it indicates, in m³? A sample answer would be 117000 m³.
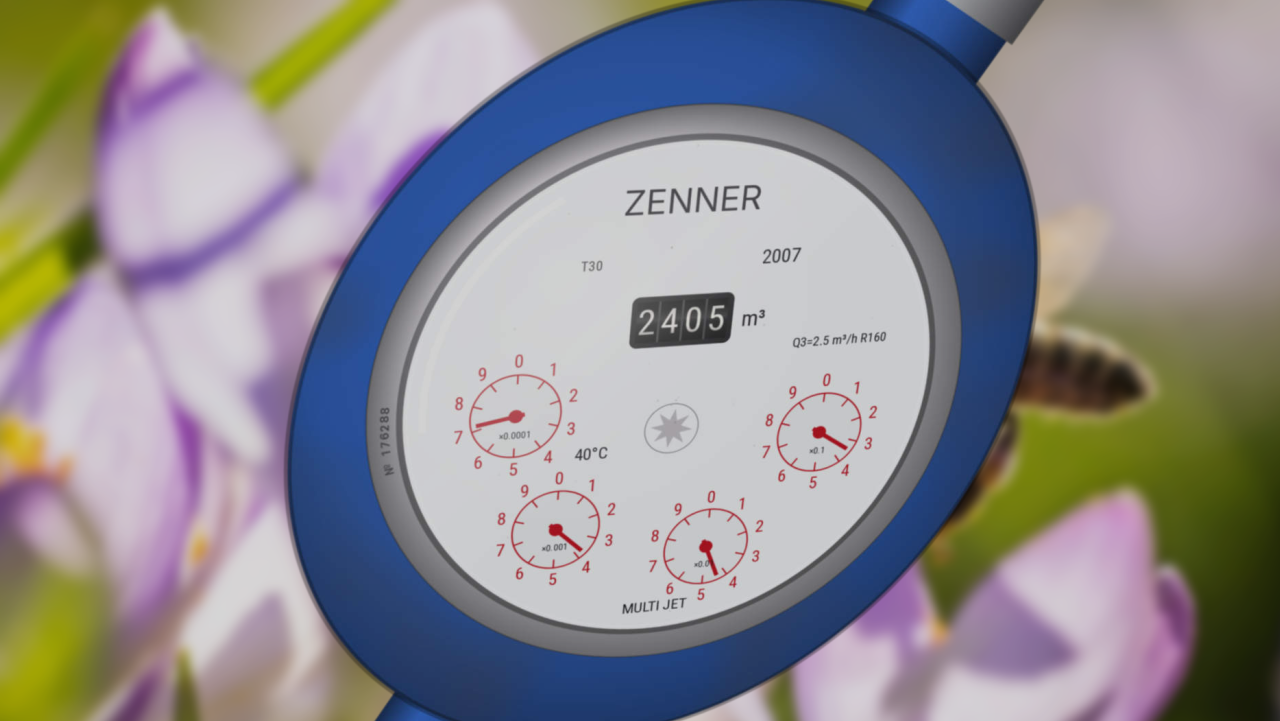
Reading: 2405.3437 m³
